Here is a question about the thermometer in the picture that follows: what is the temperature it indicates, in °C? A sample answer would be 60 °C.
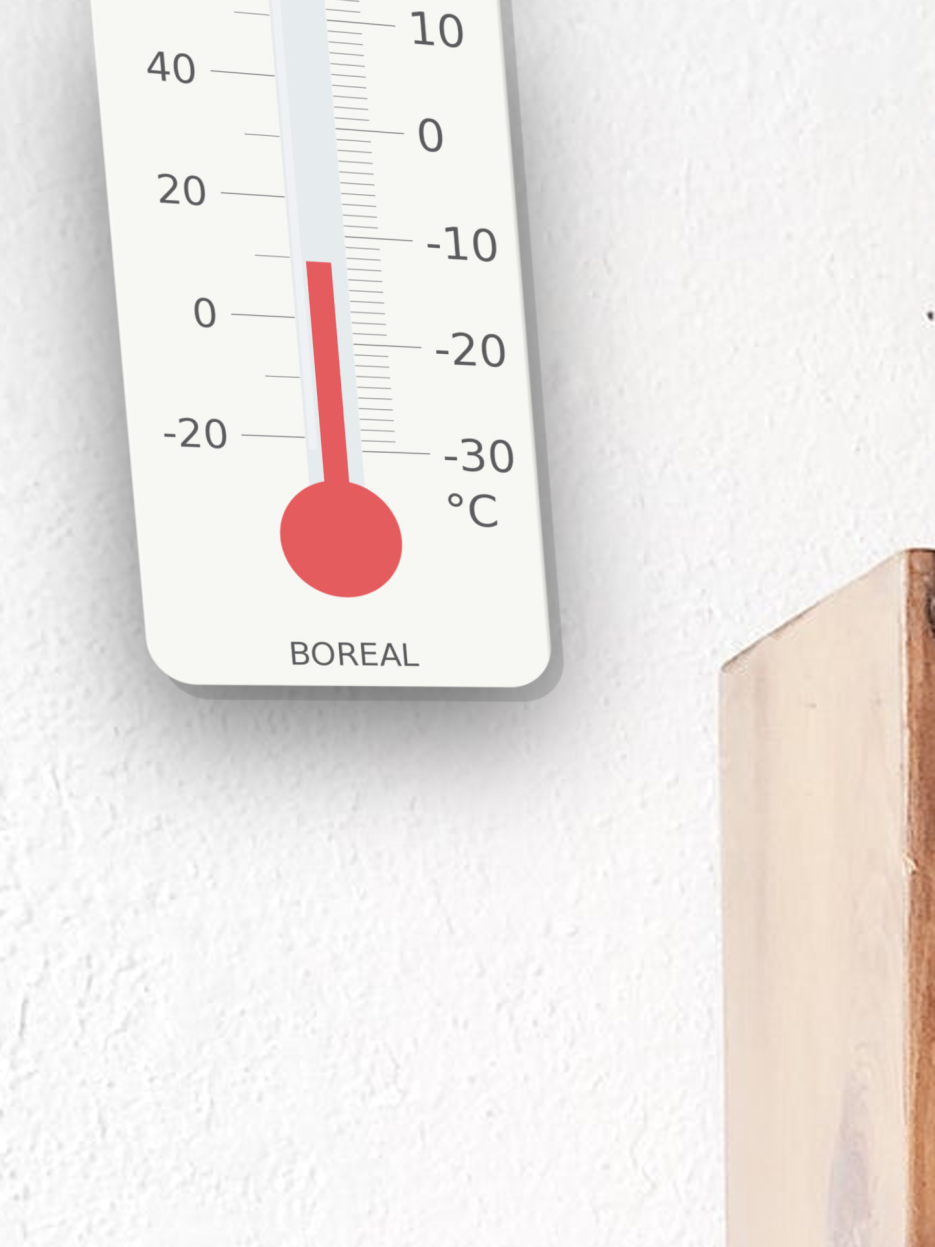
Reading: -12.5 °C
